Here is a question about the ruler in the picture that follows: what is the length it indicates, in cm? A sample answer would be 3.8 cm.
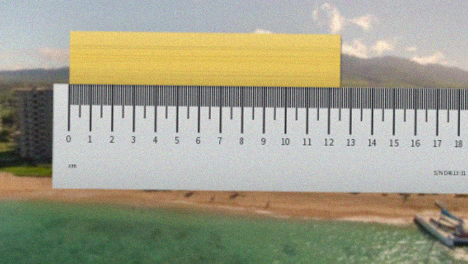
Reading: 12.5 cm
